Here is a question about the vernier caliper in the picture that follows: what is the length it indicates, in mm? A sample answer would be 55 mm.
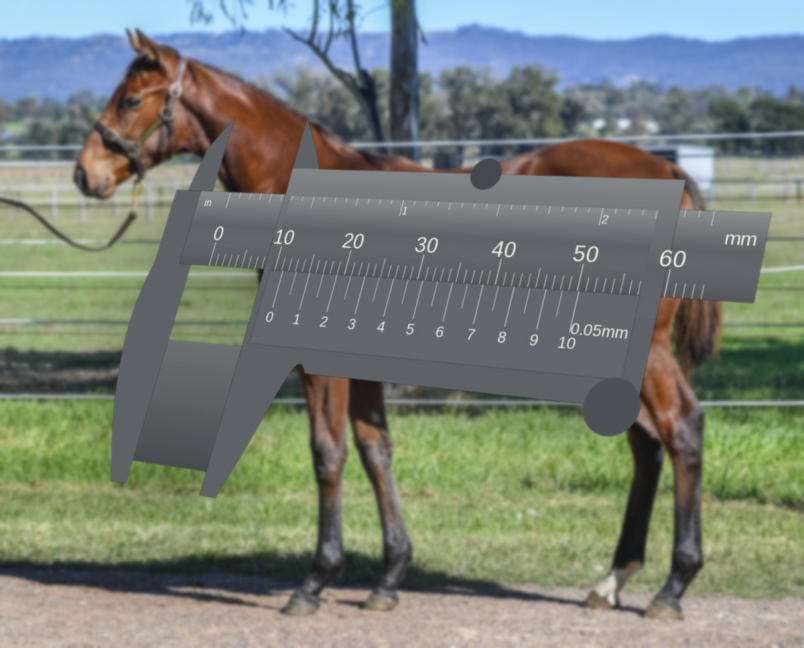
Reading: 11.2 mm
